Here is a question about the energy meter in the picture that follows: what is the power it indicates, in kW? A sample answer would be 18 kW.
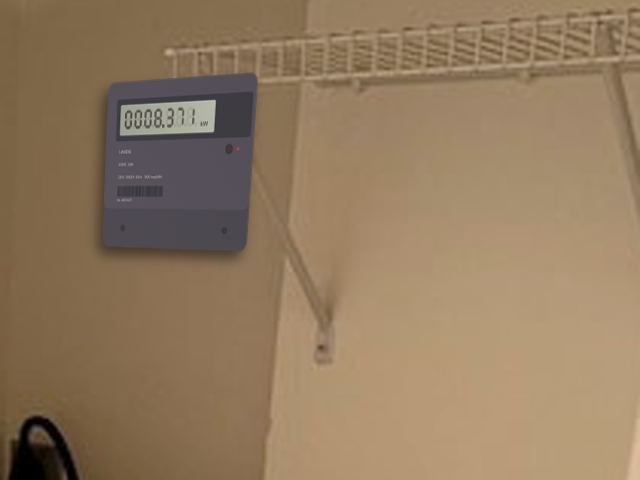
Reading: 8.371 kW
